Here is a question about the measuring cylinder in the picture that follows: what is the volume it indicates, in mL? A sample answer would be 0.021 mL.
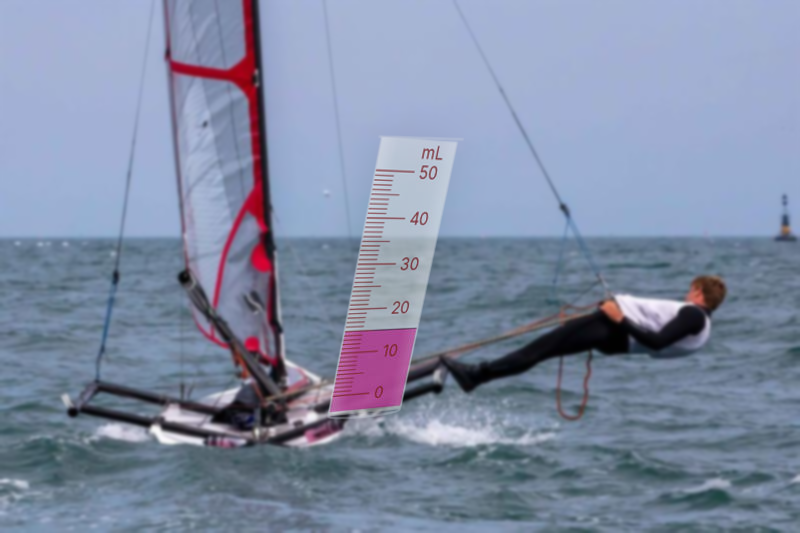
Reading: 15 mL
